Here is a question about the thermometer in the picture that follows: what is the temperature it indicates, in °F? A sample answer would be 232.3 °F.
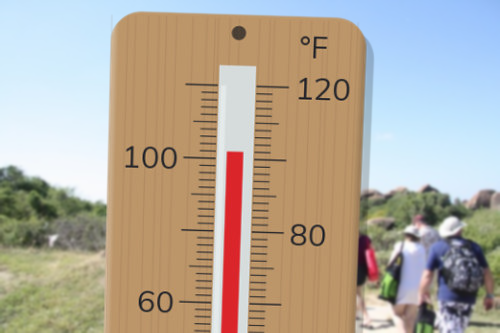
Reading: 102 °F
